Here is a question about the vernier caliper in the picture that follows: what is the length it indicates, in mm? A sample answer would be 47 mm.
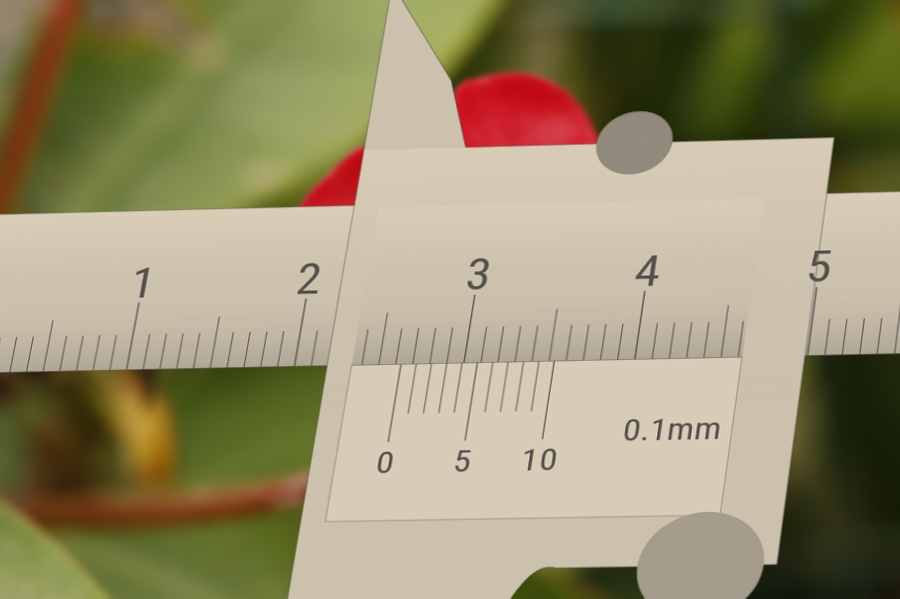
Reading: 26.3 mm
